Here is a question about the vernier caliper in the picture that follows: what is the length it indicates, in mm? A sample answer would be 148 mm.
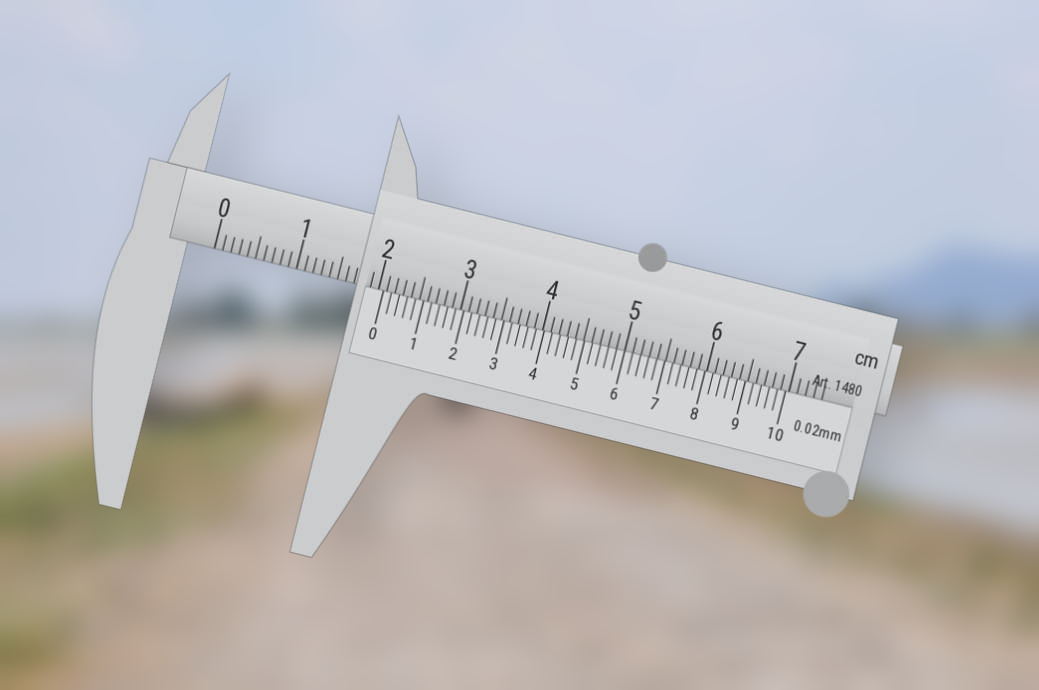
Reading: 20.6 mm
